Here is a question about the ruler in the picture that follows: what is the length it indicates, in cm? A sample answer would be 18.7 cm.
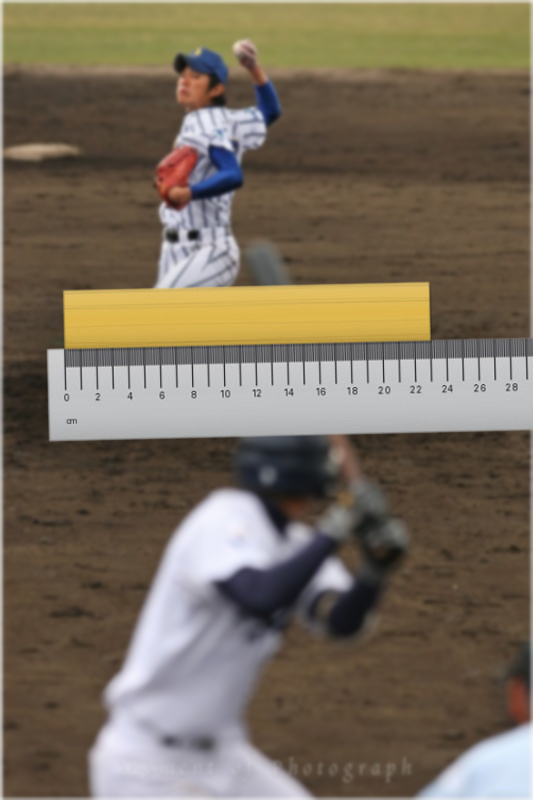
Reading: 23 cm
